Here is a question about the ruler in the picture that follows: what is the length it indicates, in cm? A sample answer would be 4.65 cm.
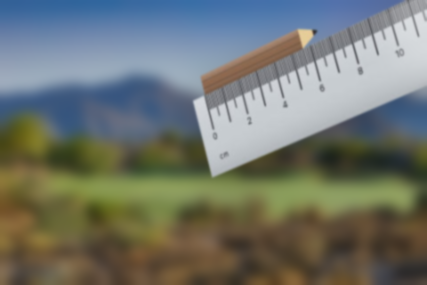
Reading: 6.5 cm
